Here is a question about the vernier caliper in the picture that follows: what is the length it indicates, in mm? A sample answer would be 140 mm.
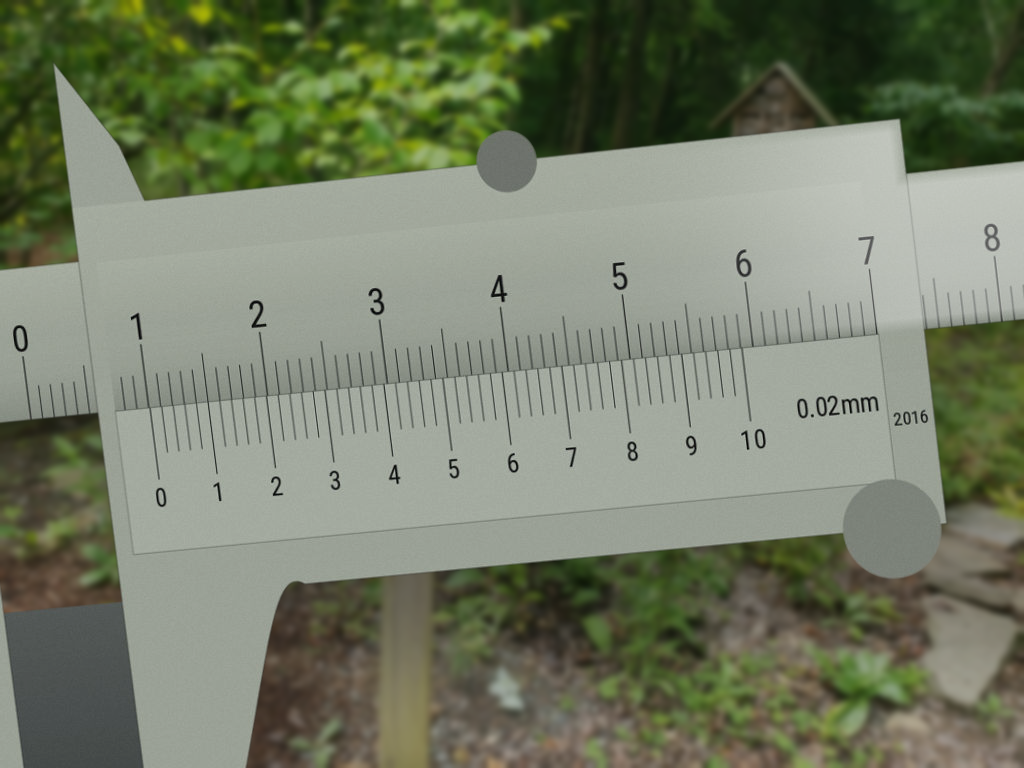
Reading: 10.1 mm
